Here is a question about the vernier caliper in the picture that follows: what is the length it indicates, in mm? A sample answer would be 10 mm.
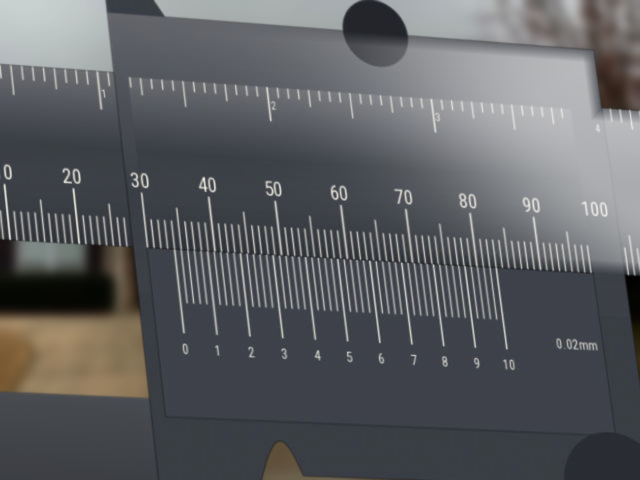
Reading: 34.0 mm
